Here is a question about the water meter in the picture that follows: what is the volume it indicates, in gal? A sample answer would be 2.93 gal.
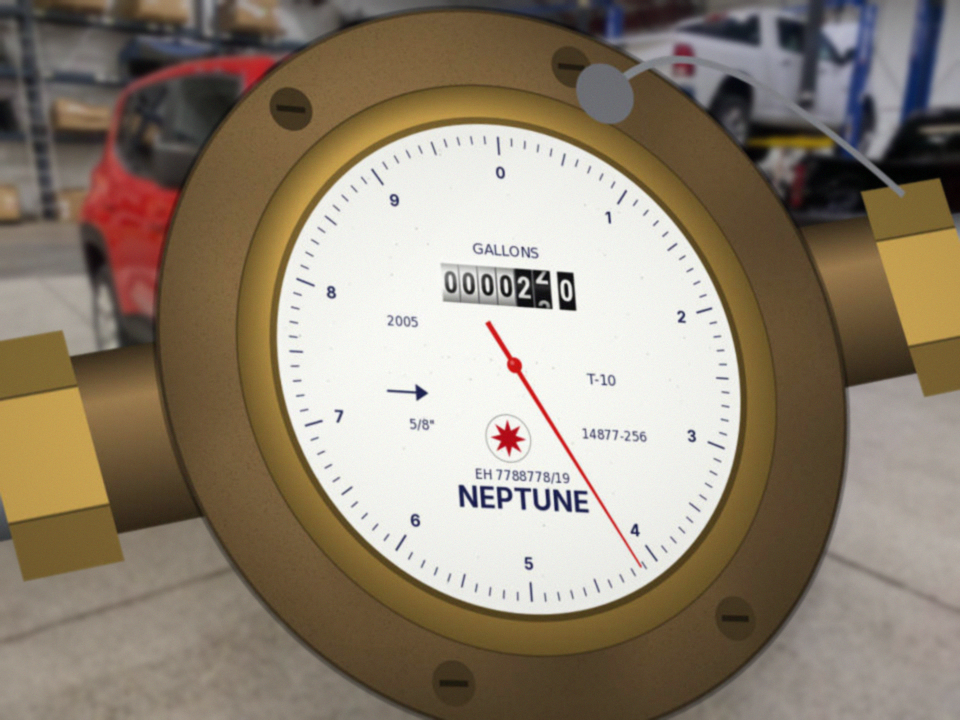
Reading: 224.1 gal
